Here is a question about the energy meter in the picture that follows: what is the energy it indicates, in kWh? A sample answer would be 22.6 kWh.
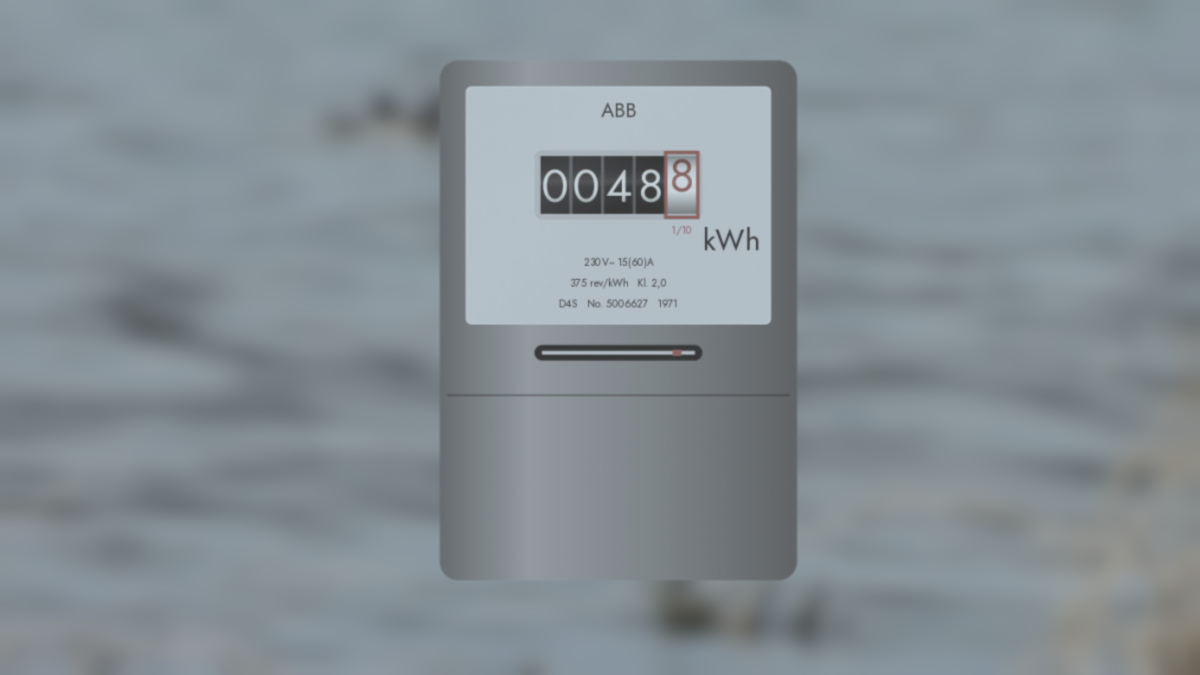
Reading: 48.8 kWh
